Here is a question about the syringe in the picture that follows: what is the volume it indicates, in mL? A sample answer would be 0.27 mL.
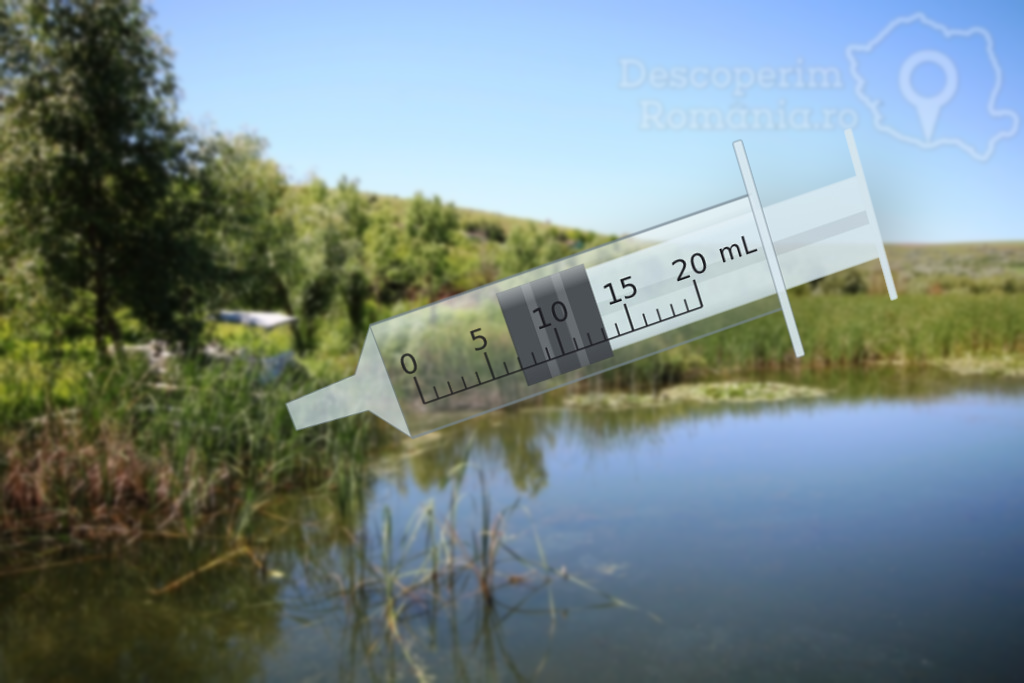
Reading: 7 mL
